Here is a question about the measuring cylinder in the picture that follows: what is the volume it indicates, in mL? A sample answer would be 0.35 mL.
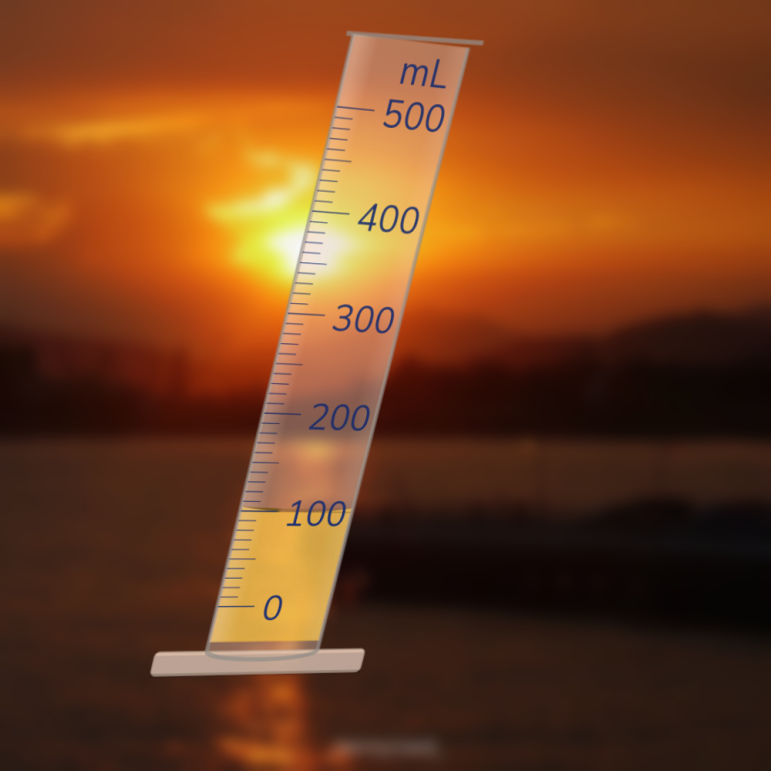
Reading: 100 mL
